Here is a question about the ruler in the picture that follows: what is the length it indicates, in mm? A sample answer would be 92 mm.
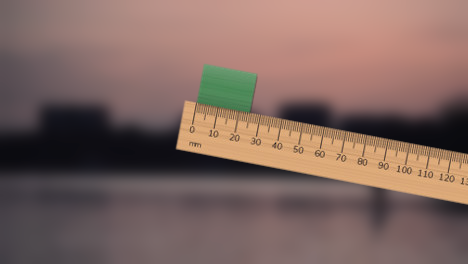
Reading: 25 mm
